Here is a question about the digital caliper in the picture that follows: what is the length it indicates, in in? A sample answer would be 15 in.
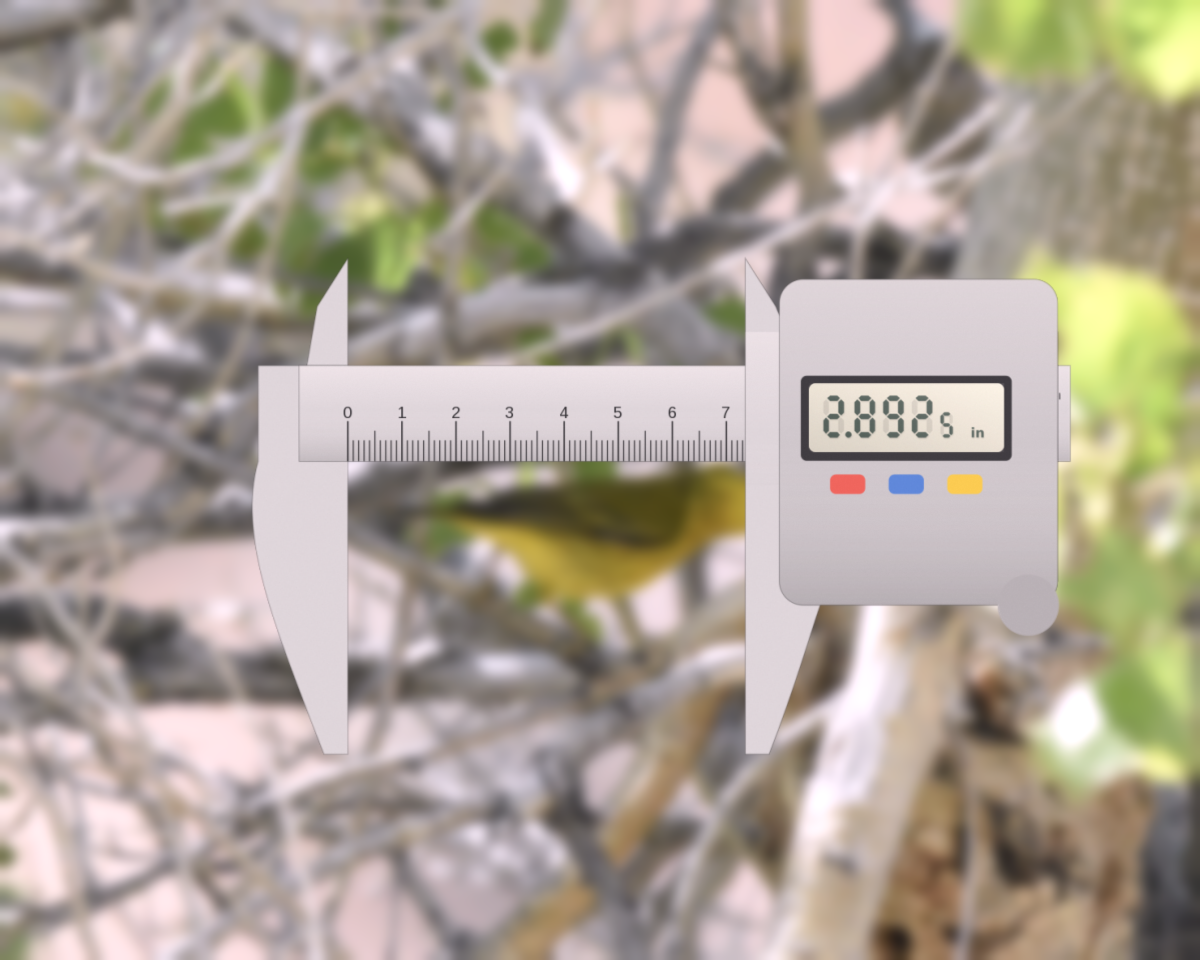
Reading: 2.8925 in
